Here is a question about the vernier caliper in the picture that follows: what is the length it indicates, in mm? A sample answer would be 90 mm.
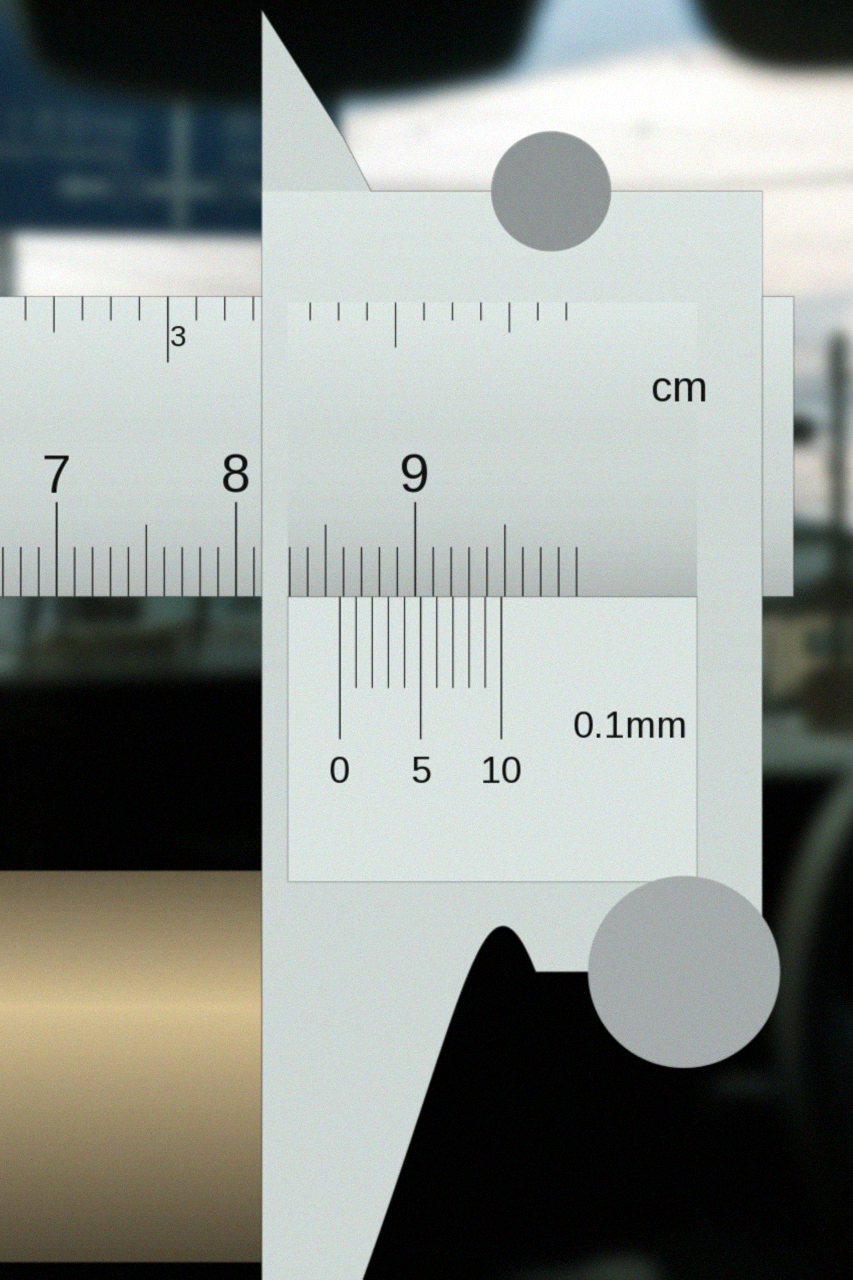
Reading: 85.8 mm
